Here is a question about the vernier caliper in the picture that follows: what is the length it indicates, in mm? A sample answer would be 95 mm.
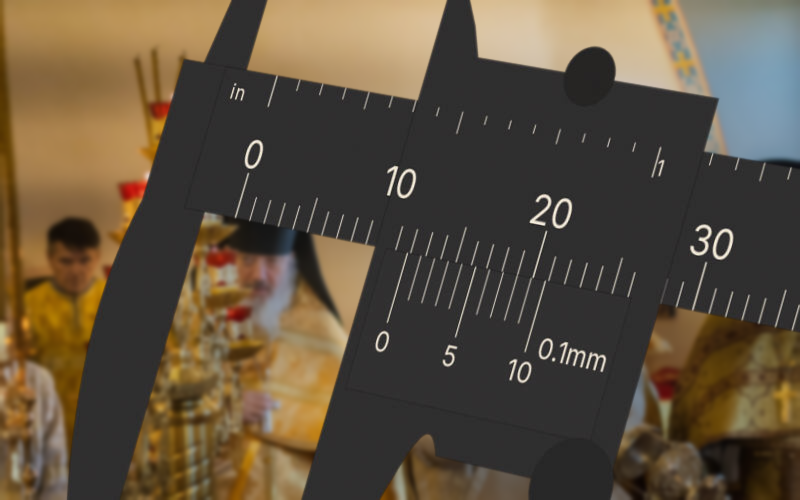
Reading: 11.8 mm
